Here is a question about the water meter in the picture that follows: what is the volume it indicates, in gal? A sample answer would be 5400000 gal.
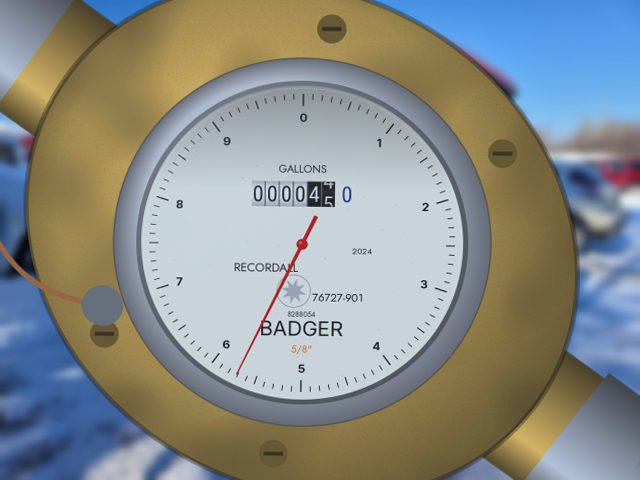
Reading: 445.7 gal
